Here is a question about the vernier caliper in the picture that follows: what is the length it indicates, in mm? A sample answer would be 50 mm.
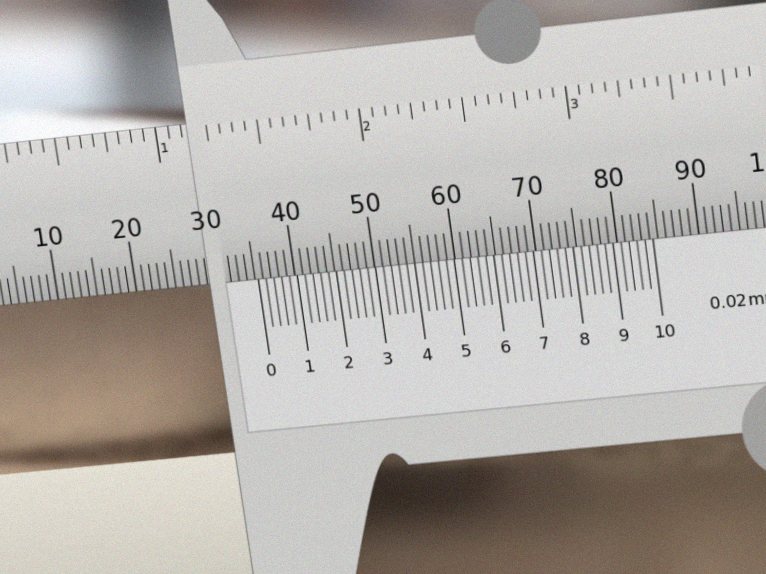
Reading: 35.4 mm
